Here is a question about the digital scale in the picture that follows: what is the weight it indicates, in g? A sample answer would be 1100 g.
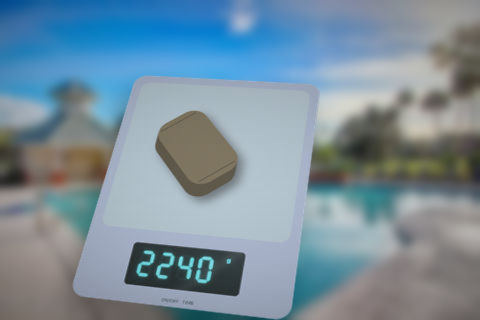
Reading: 2240 g
